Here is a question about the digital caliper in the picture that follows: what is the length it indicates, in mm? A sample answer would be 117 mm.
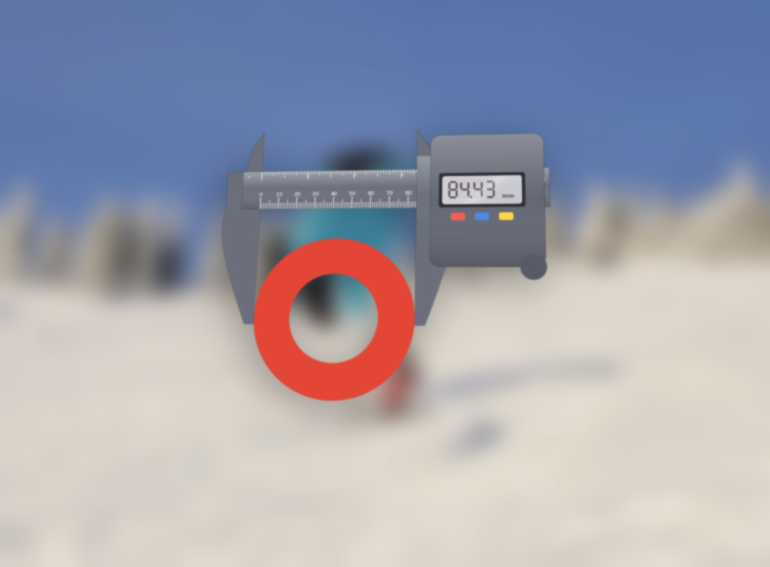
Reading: 84.43 mm
